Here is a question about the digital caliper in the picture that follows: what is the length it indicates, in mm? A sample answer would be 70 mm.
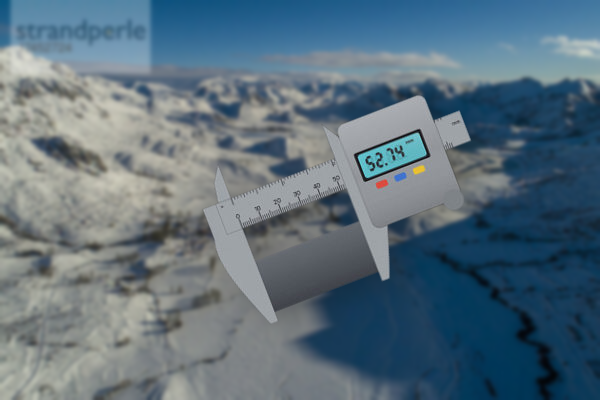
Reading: 52.74 mm
